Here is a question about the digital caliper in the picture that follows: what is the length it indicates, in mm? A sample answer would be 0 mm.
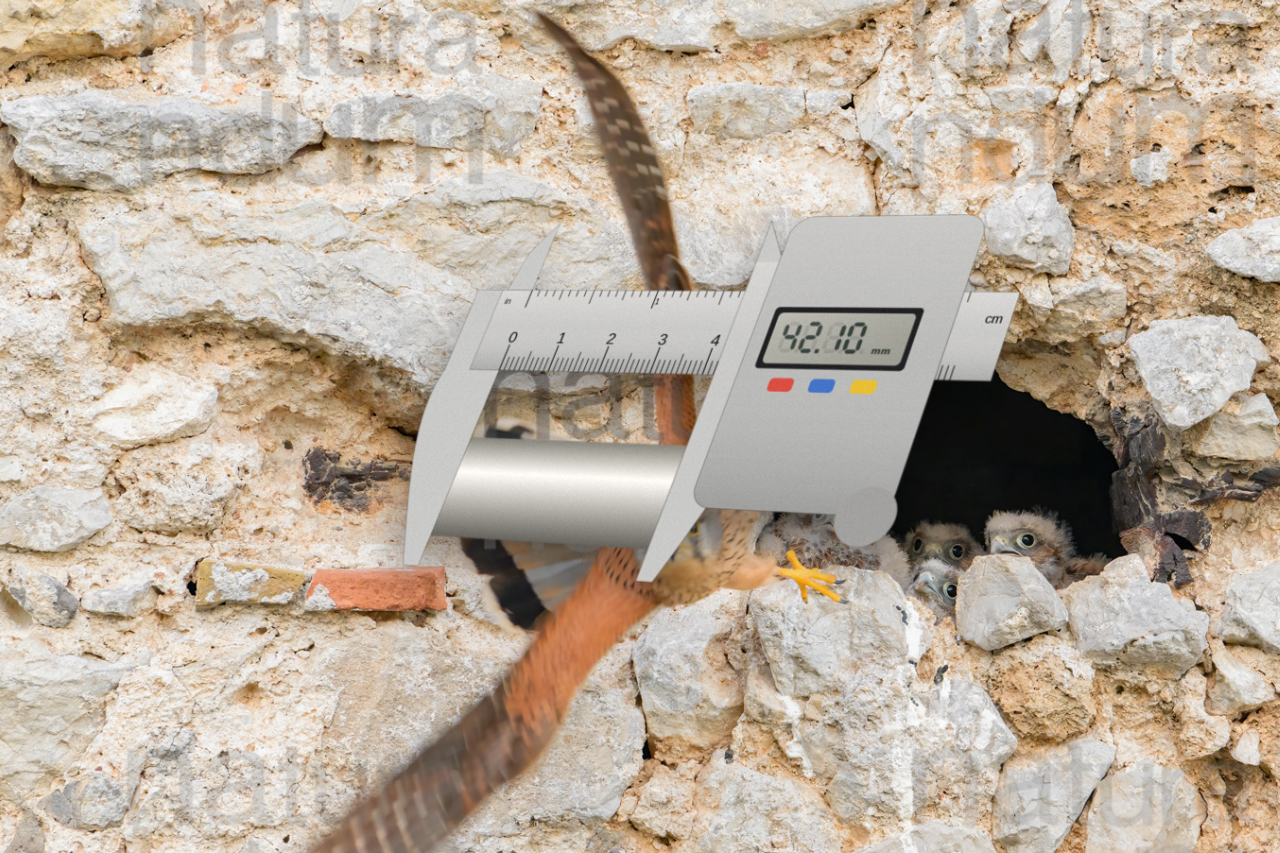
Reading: 42.10 mm
